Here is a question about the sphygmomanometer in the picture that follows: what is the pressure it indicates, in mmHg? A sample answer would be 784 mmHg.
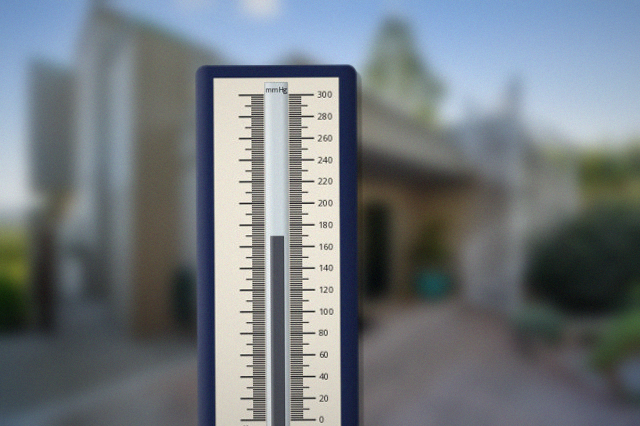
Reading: 170 mmHg
